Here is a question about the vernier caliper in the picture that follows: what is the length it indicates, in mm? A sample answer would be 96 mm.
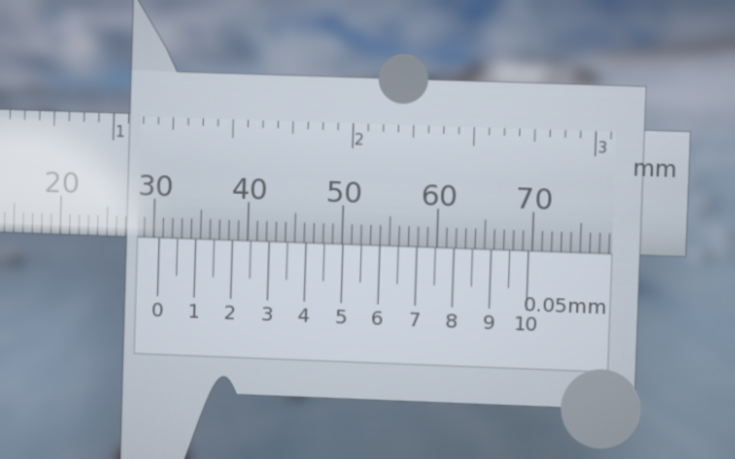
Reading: 30.6 mm
